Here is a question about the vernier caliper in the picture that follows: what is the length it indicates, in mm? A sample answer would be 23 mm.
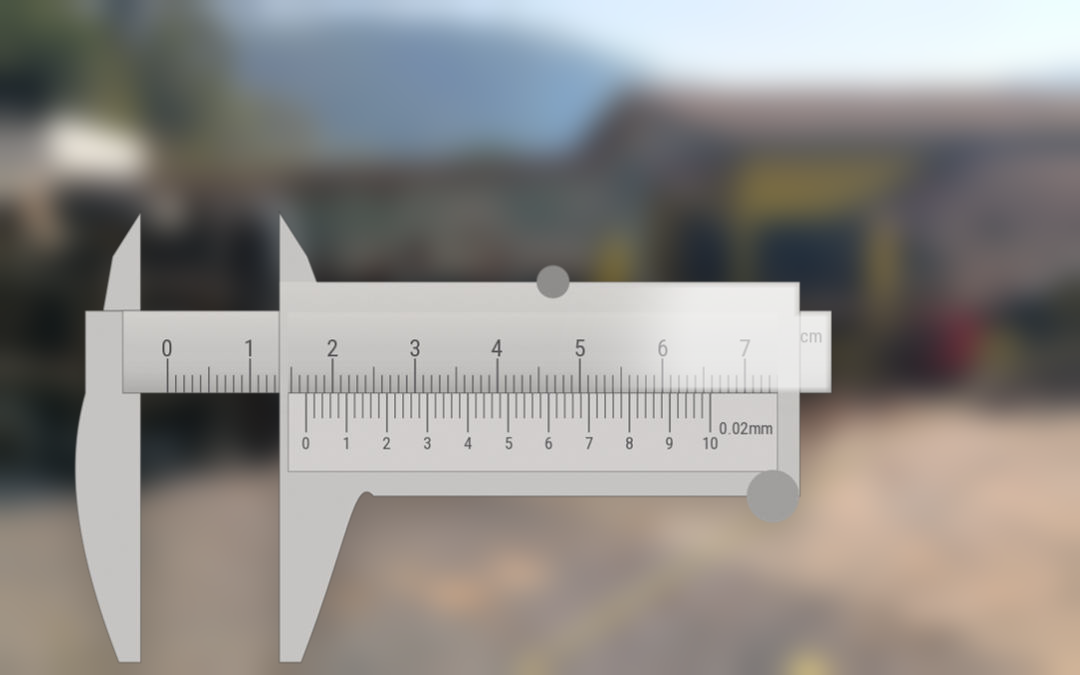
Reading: 16.8 mm
